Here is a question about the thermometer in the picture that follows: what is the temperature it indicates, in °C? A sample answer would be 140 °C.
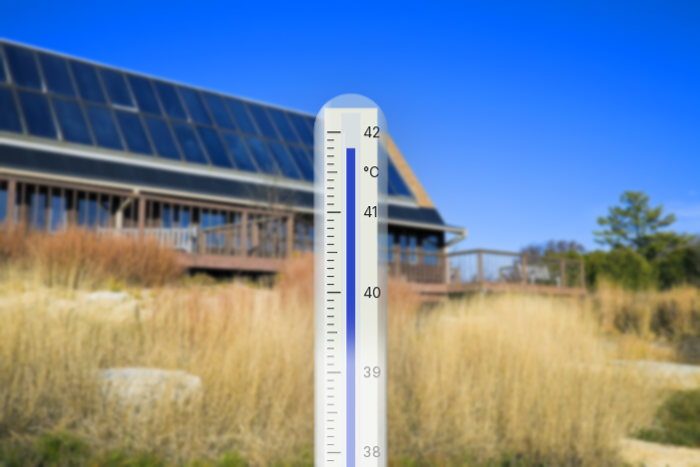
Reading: 41.8 °C
